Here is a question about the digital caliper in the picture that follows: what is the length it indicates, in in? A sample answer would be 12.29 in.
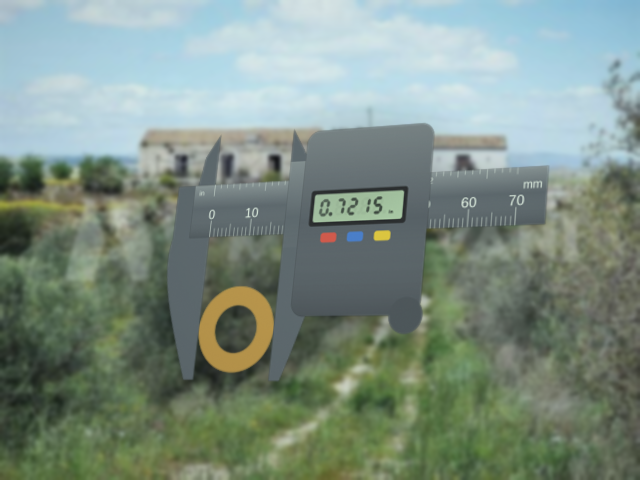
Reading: 0.7215 in
